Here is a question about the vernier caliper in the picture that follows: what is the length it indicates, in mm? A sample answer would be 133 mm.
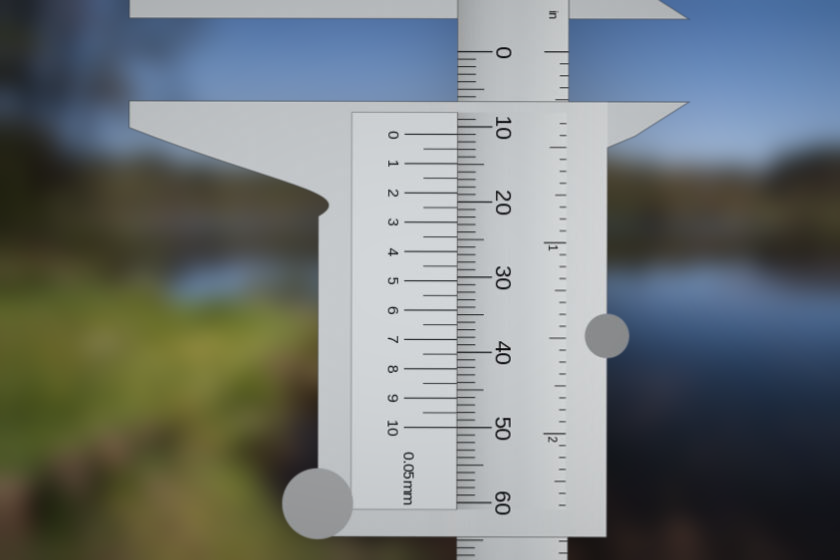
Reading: 11.0 mm
